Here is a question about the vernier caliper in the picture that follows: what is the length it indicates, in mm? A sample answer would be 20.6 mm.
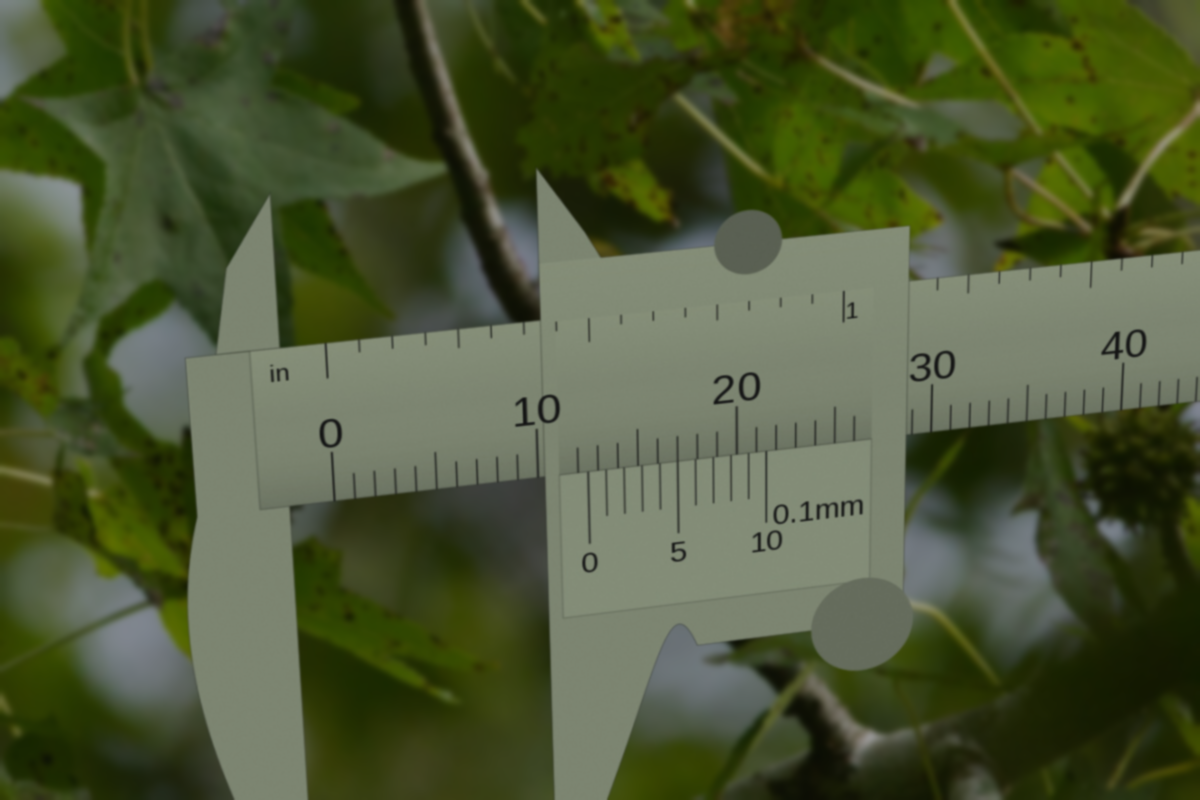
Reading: 12.5 mm
